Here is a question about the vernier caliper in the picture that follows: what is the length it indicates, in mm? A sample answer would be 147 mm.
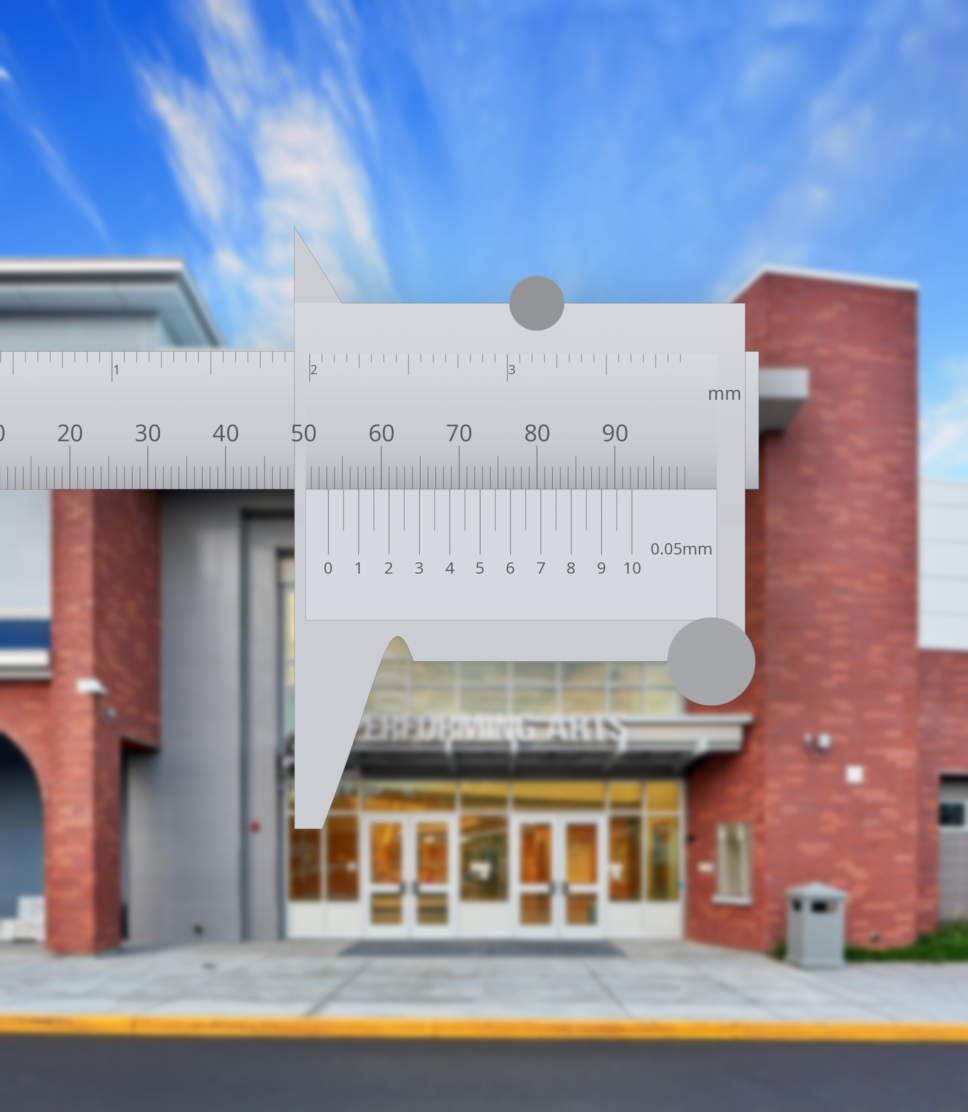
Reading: 53.2 mm
